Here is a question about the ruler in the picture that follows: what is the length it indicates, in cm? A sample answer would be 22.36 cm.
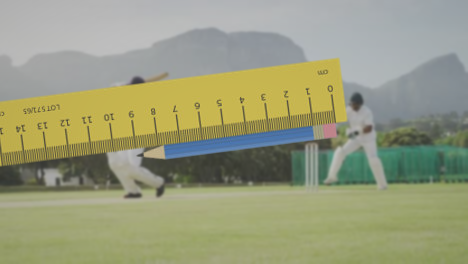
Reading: 9 cm
